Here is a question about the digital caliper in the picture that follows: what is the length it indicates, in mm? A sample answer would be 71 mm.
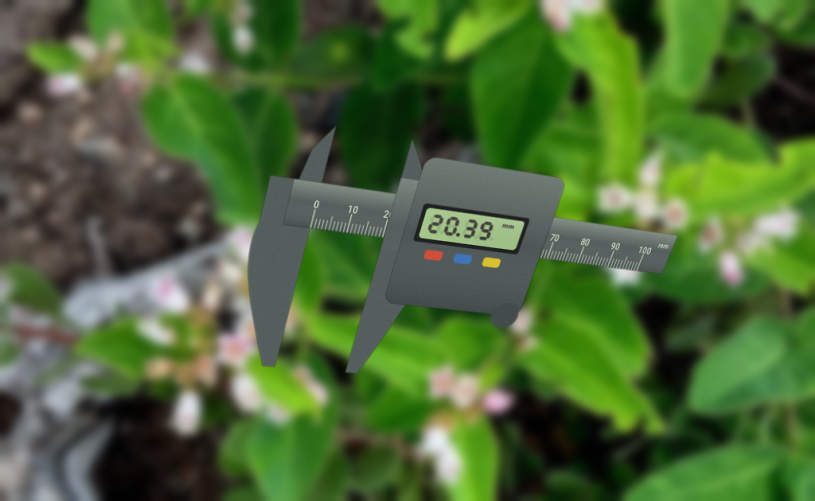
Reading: 20.39 mm
